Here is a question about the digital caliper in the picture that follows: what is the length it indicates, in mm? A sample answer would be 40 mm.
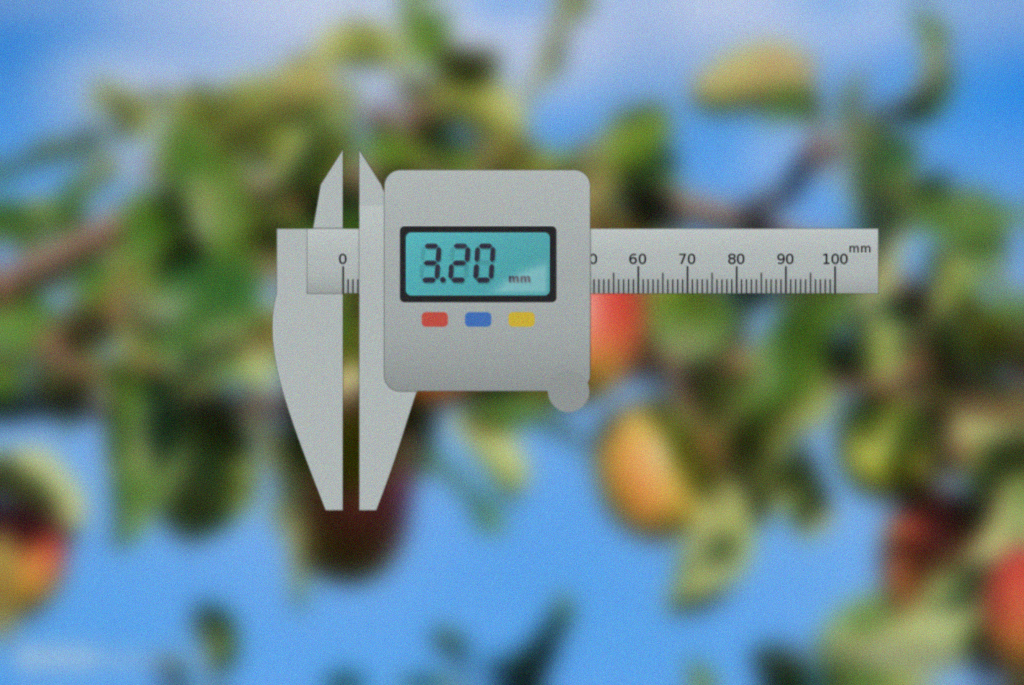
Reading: 3.20 mm
